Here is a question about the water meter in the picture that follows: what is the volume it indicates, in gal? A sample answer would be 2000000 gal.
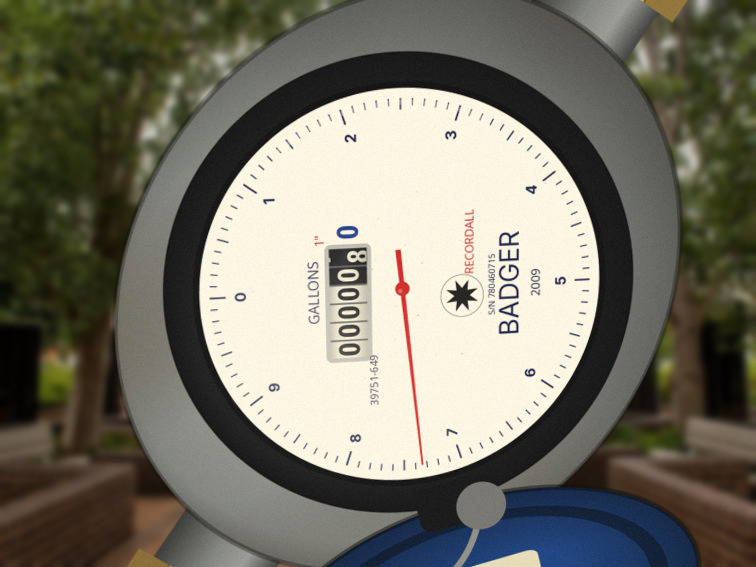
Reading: 77.3 gal
